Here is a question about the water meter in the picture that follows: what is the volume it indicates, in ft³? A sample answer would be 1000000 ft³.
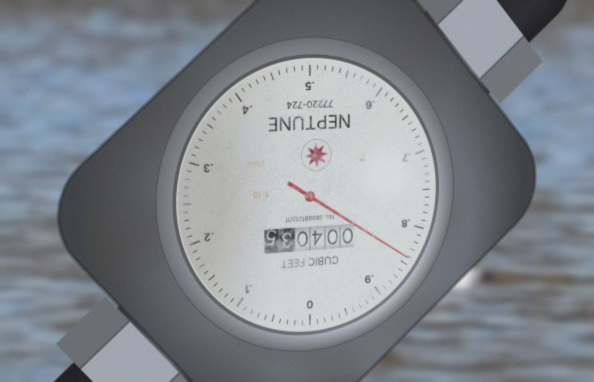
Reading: 4034.84 ft³
